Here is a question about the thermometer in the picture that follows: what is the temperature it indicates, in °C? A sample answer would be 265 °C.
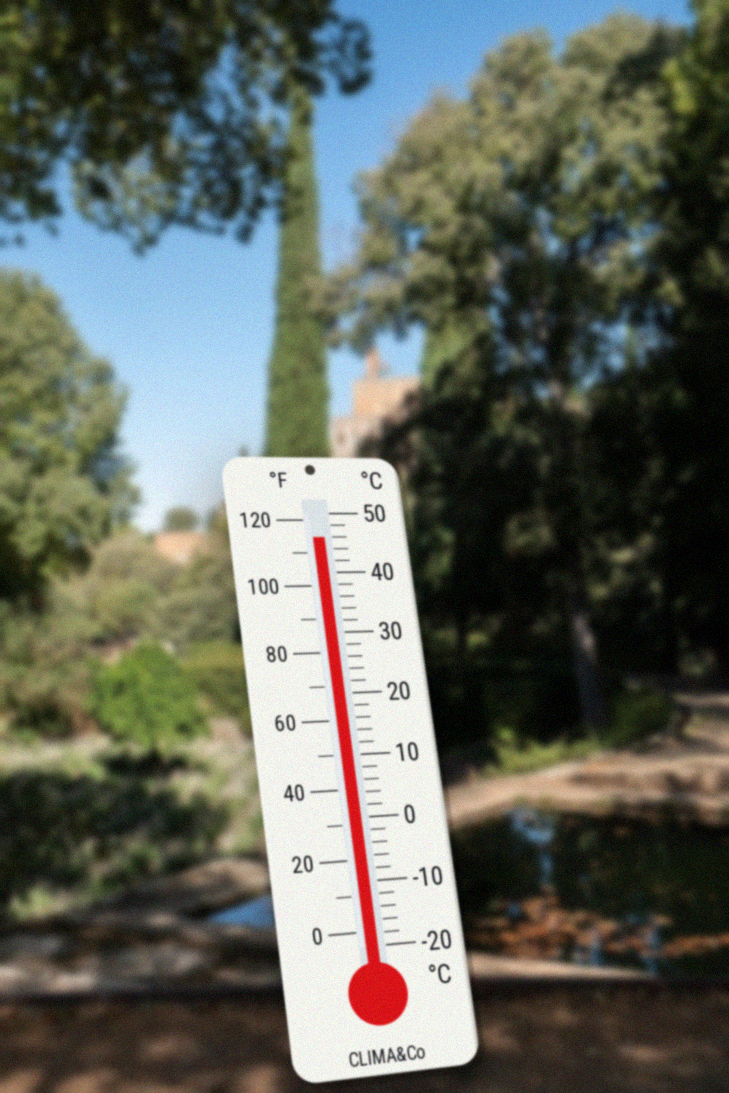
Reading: 46 °C
